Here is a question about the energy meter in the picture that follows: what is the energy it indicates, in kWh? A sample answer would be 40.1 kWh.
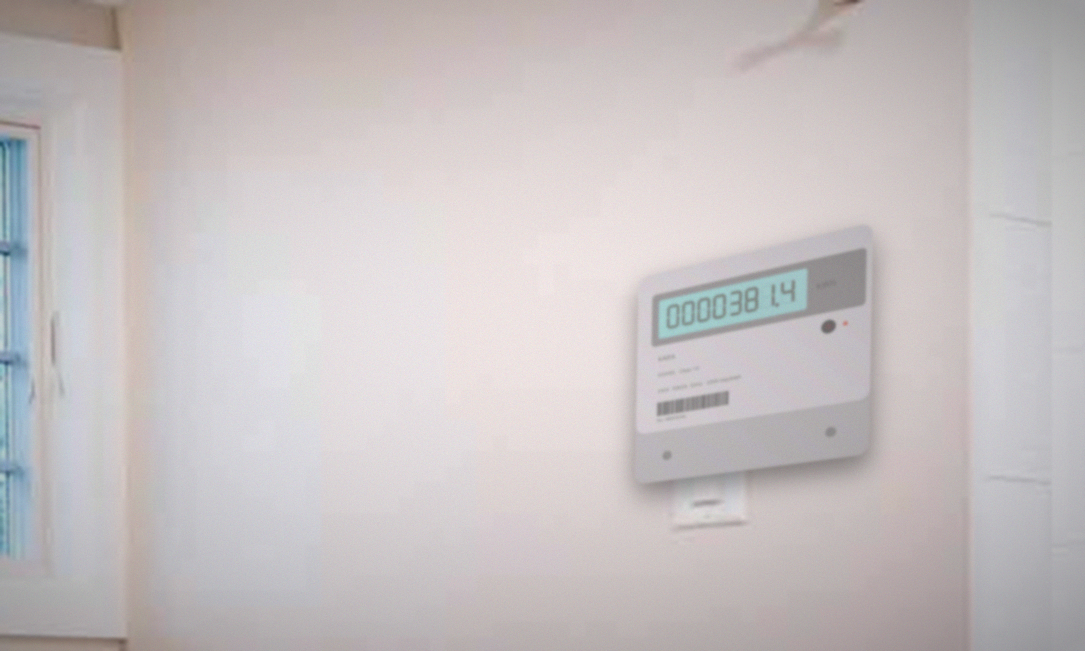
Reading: 381.4 kWh
